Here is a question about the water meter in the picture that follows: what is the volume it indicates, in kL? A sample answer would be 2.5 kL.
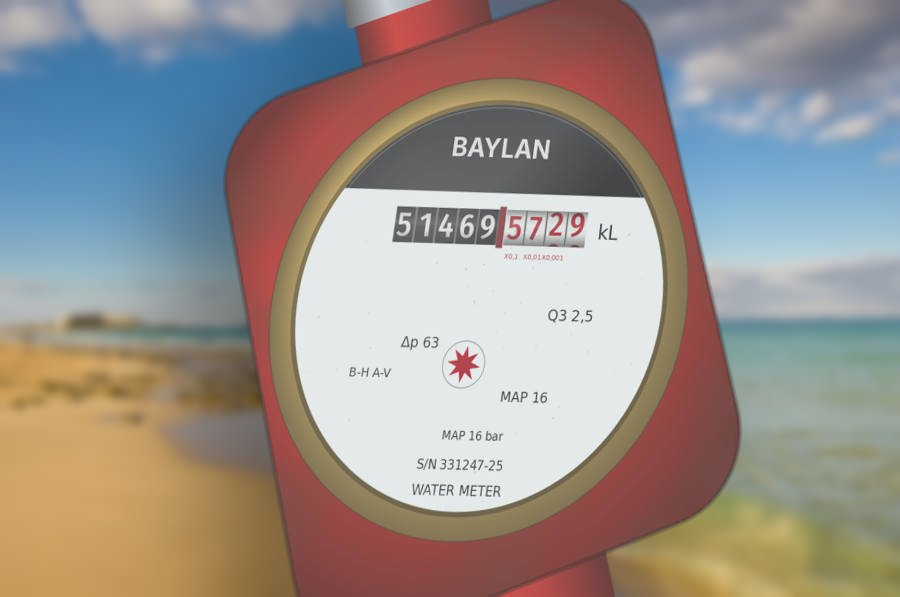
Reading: 51469.5729 kL
